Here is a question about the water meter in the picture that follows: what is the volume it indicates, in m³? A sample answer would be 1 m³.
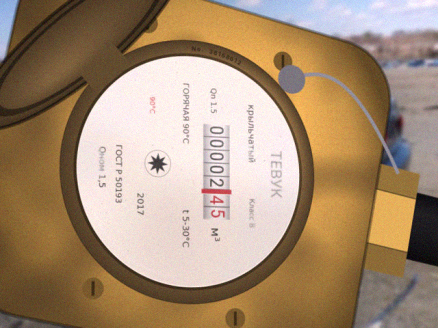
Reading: 2.45 m³
